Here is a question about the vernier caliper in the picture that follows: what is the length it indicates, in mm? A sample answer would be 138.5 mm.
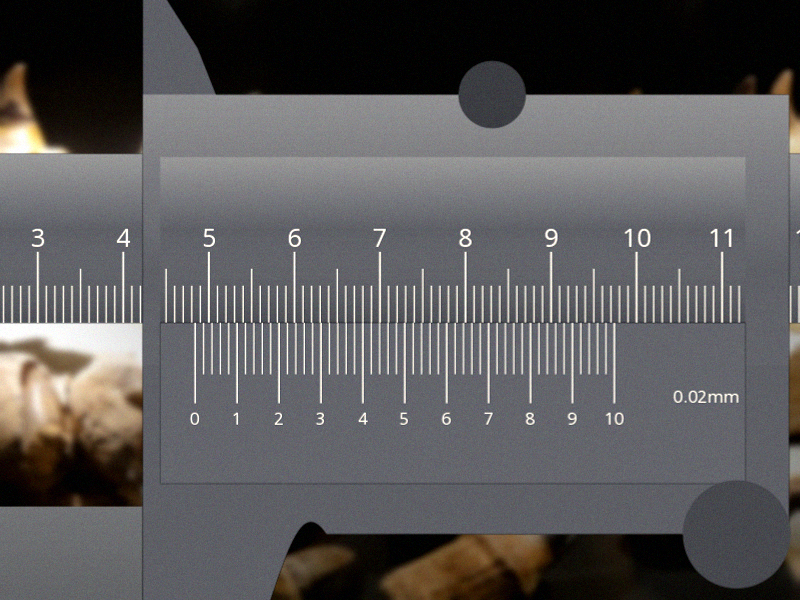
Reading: 48.4 mm
